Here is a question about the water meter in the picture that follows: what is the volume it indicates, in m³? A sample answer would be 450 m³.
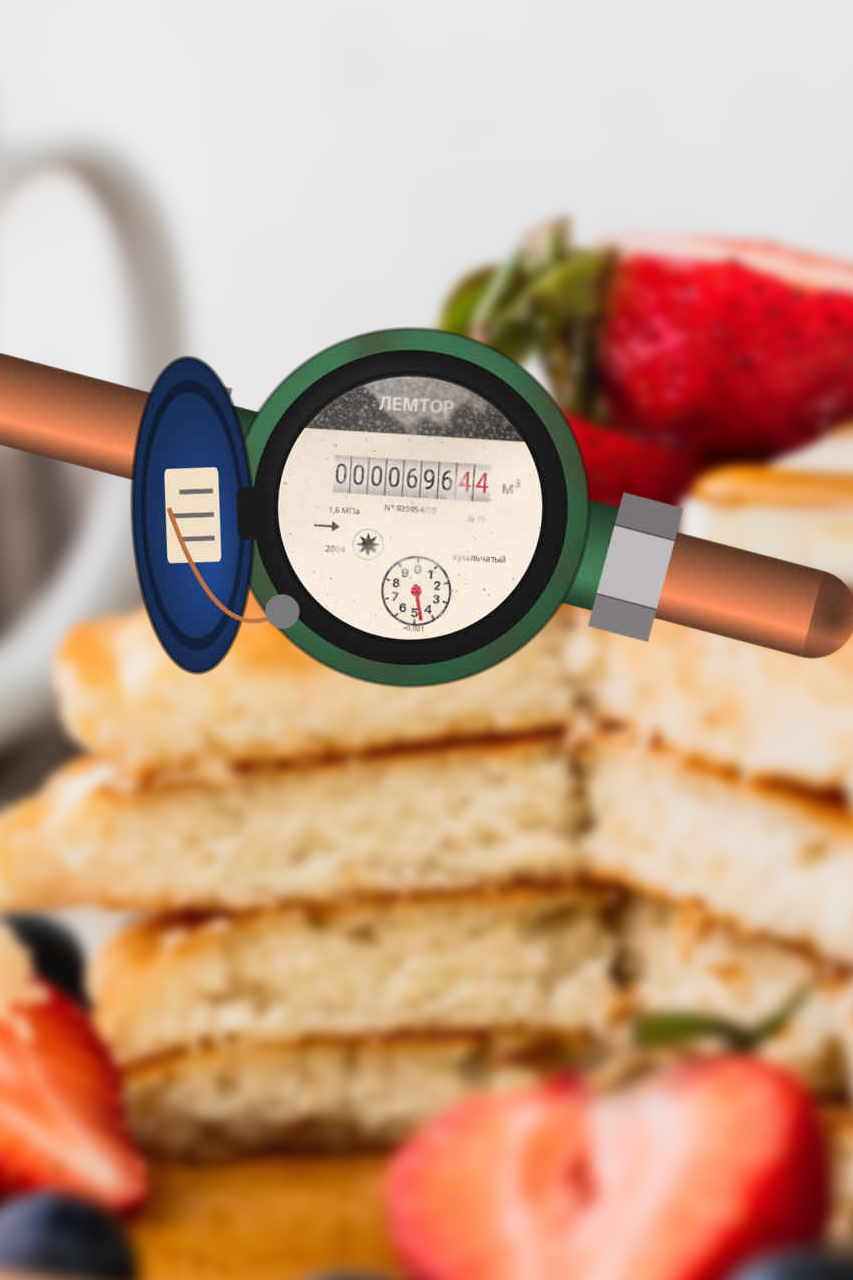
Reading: 696.444 m³
